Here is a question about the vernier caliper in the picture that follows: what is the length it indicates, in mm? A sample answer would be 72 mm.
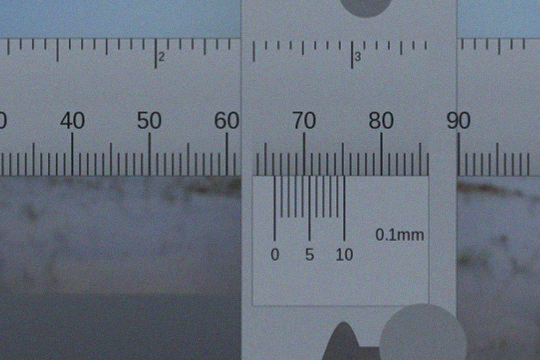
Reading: 66.2 mm
